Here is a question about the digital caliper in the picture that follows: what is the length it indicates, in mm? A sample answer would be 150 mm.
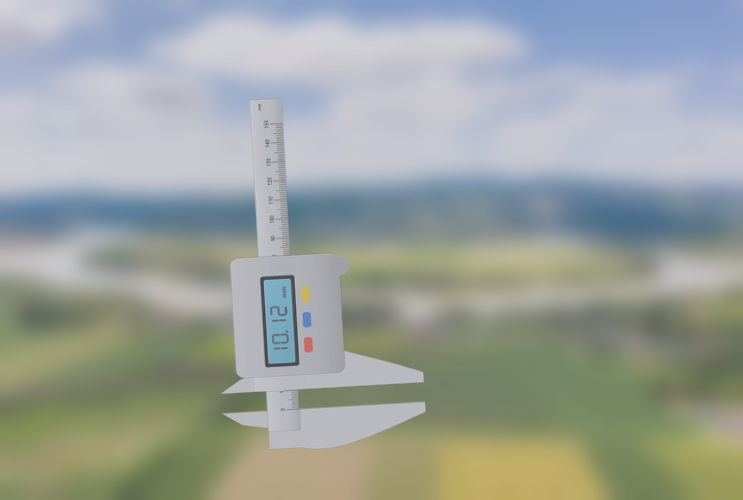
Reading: 10.12 mm
